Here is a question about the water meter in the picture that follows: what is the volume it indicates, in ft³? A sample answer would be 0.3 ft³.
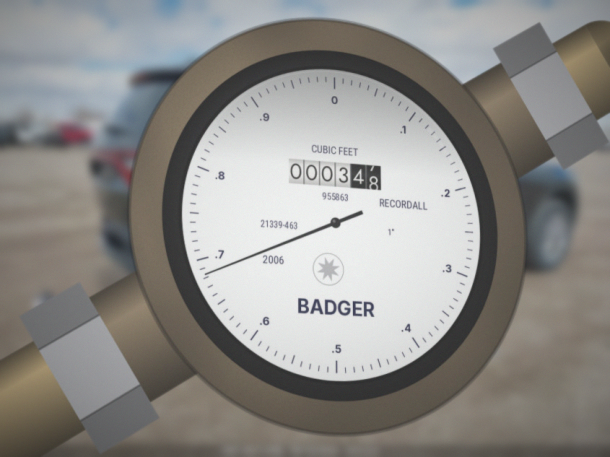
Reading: 347.68 ft³
